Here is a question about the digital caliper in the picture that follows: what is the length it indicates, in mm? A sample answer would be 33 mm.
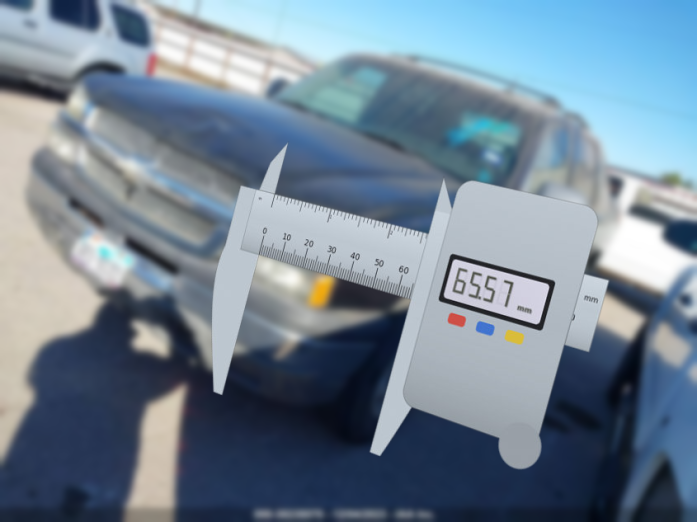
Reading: 65.57 mm
